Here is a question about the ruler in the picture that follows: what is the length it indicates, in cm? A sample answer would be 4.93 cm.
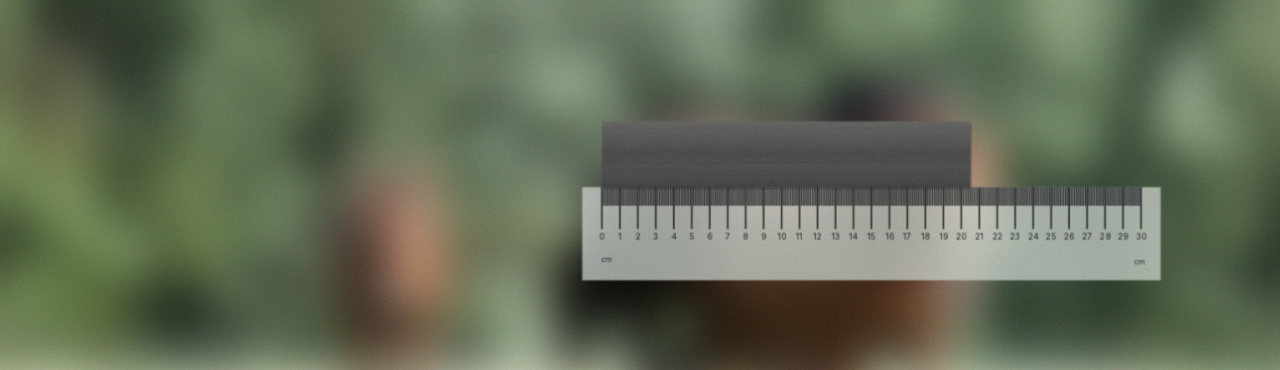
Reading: 20.5 cm
